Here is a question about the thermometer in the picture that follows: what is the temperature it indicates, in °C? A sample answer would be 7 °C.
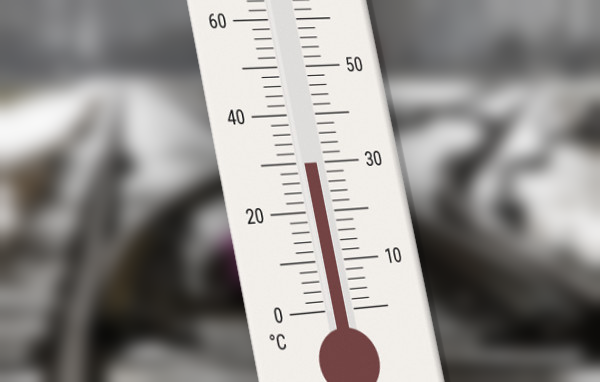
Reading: 30 °C
